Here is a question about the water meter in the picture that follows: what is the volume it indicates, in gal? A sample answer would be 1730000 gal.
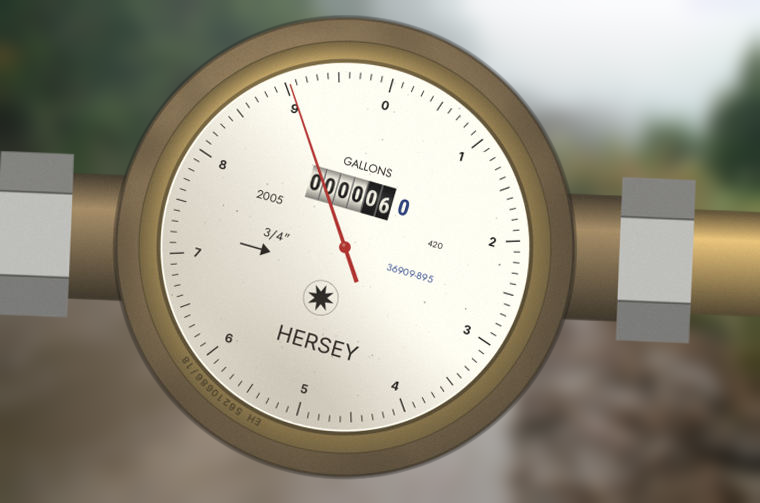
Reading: 59.0 gal
